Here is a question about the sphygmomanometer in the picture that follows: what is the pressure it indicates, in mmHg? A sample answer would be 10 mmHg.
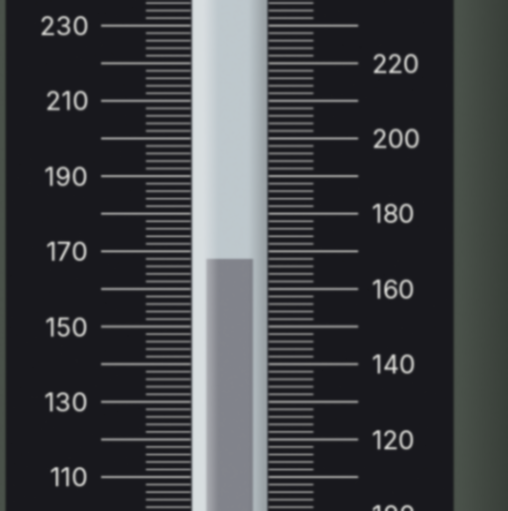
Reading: 168 mmHg
